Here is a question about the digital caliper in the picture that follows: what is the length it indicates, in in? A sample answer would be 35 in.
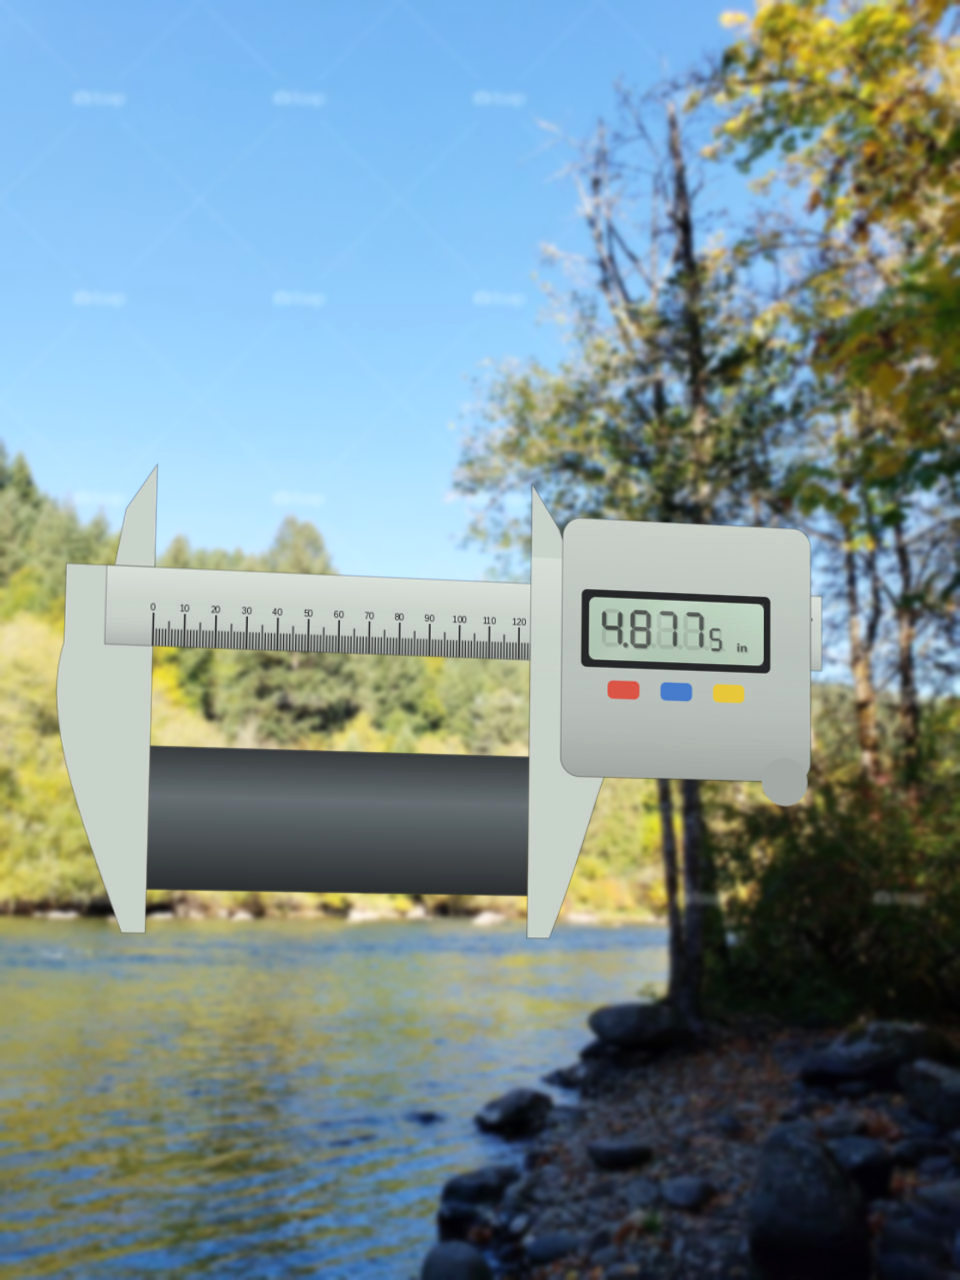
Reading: 4.8775 in
